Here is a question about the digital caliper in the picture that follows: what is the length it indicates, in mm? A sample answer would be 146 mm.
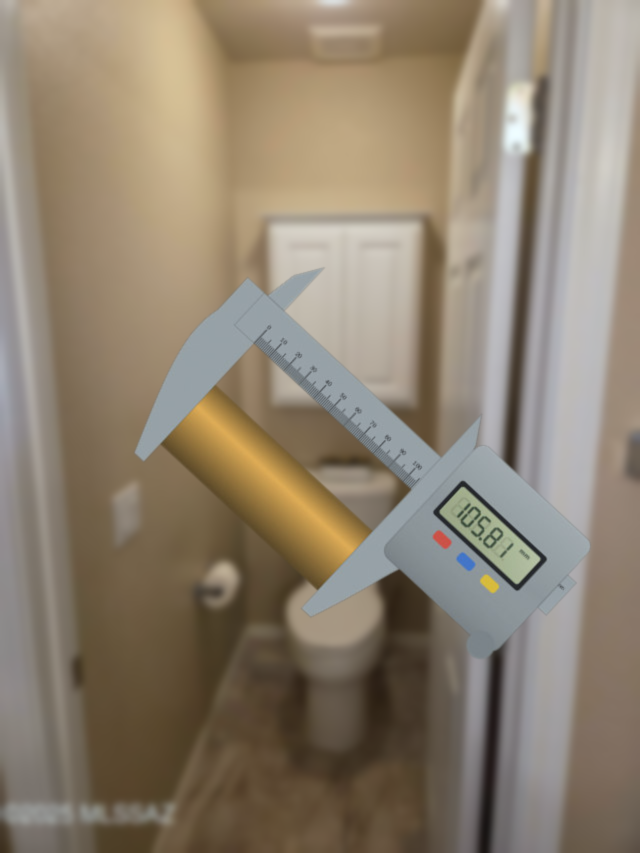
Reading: 105.81 mm
